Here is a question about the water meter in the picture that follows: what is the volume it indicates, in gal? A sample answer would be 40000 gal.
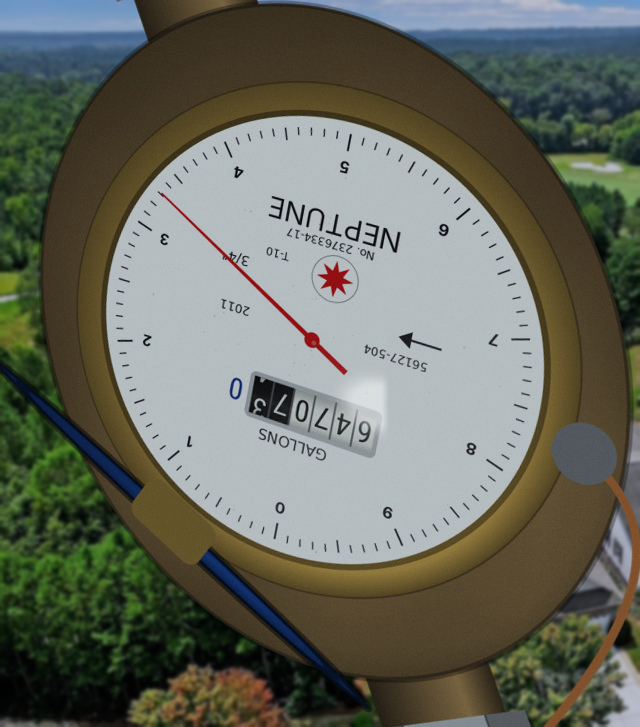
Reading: 6470733.3 gal
